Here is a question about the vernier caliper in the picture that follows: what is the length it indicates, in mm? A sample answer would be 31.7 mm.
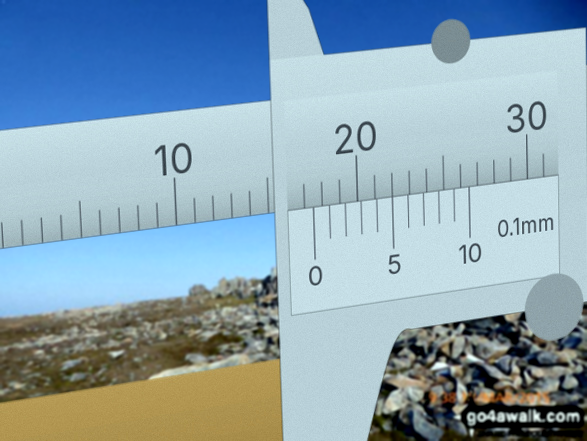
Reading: 17.5 mm
